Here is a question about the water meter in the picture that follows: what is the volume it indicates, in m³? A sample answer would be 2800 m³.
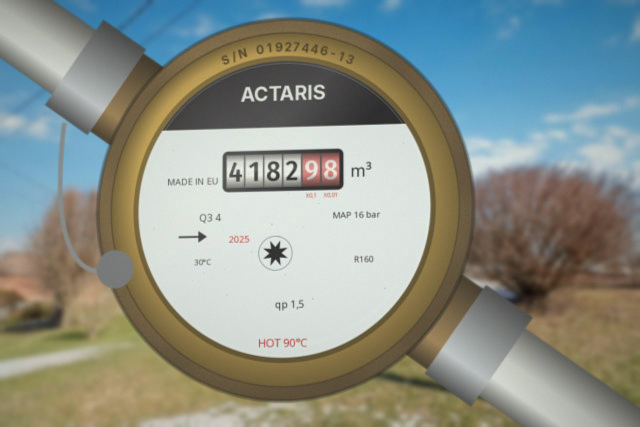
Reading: 4182.98 m³
